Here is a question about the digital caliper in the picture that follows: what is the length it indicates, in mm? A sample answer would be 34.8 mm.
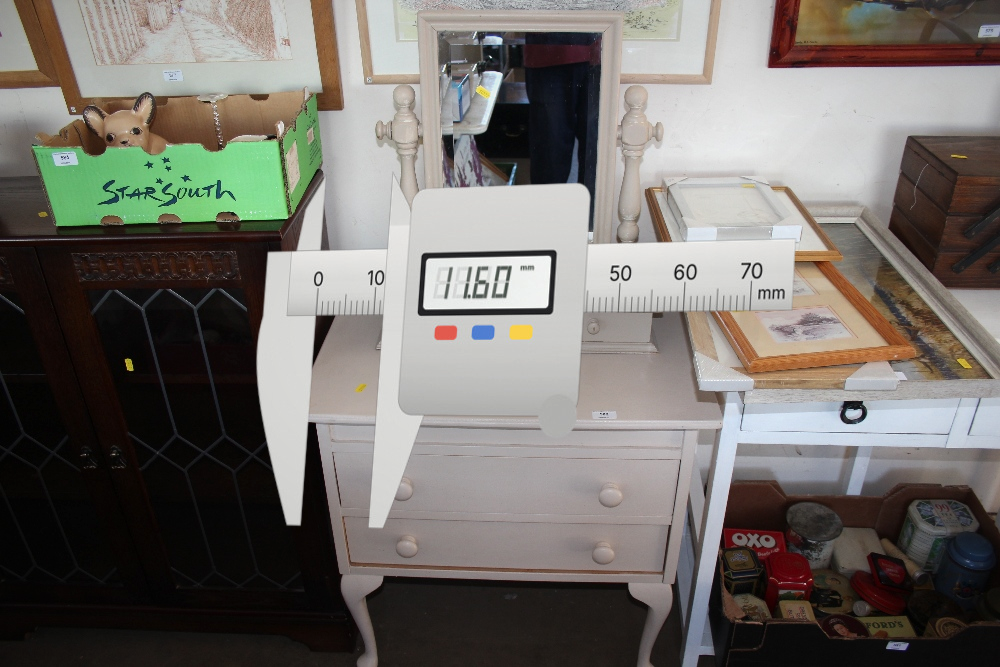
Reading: 11.60 mm
